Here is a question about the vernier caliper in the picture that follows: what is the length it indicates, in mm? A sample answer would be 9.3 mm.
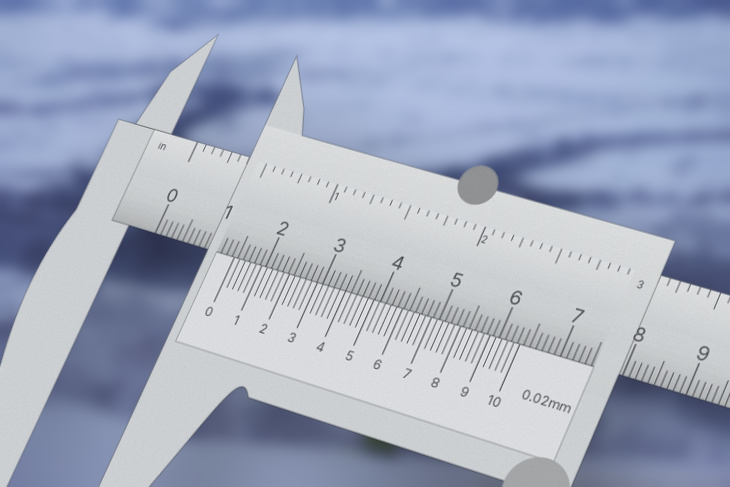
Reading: 14.4 mm
